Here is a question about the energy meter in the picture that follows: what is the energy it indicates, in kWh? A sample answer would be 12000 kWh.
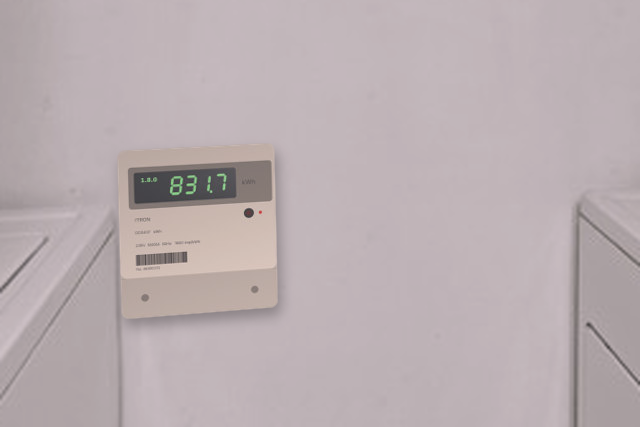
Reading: 831.7 kWh
